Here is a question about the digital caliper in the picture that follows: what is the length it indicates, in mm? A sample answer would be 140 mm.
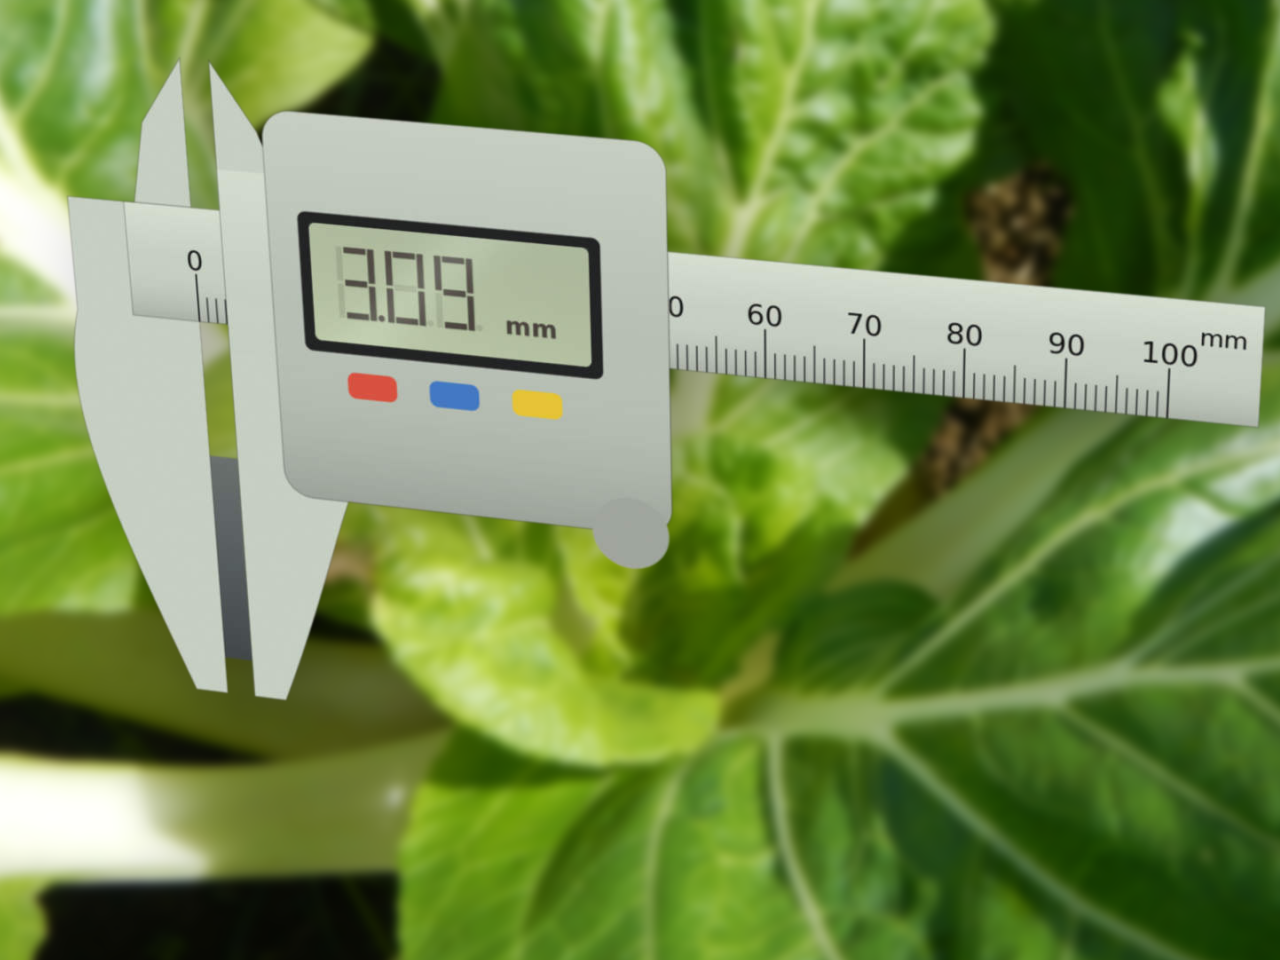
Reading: 3.09 mm
